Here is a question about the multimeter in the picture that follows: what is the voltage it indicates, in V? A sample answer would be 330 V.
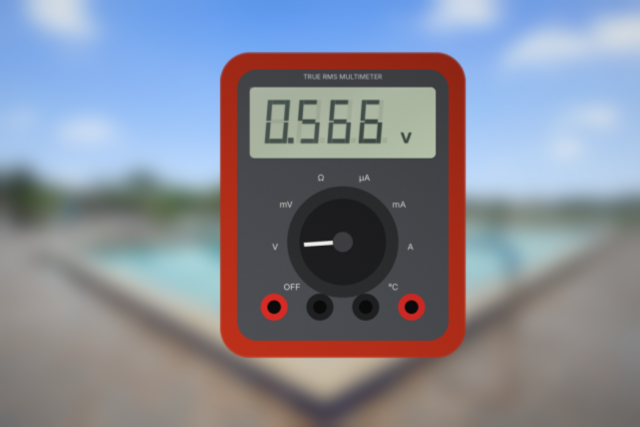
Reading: 0.566 V
